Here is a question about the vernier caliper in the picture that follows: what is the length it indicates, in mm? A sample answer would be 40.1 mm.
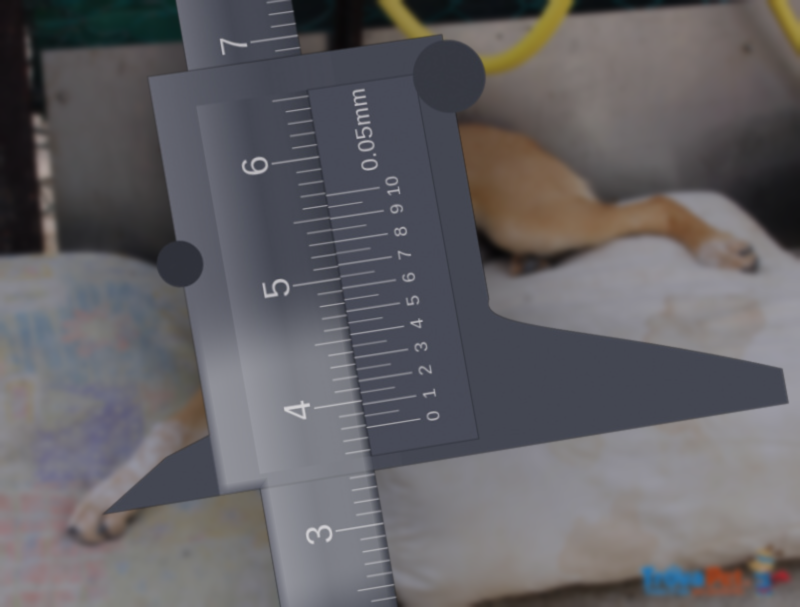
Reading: 37.8 mm
